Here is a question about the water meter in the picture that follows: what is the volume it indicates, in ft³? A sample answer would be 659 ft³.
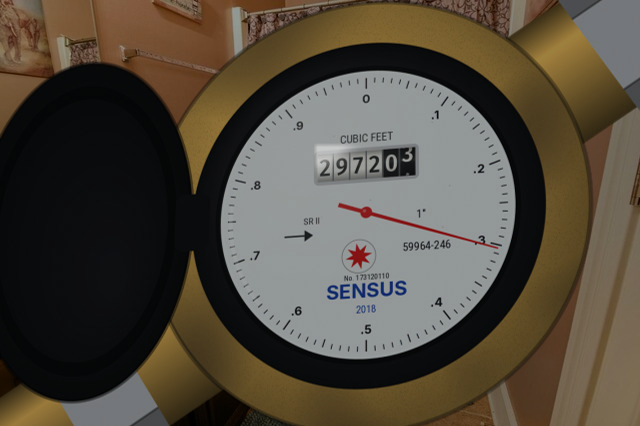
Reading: 297203.30 ft³
